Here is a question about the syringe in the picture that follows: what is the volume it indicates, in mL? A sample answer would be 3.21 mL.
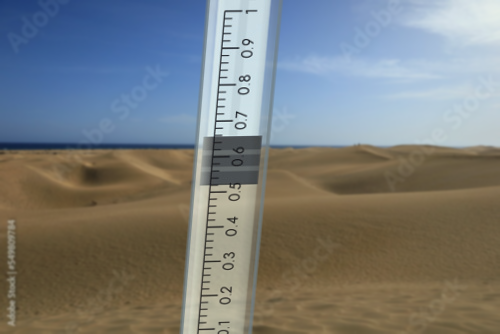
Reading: 0.52 mL
